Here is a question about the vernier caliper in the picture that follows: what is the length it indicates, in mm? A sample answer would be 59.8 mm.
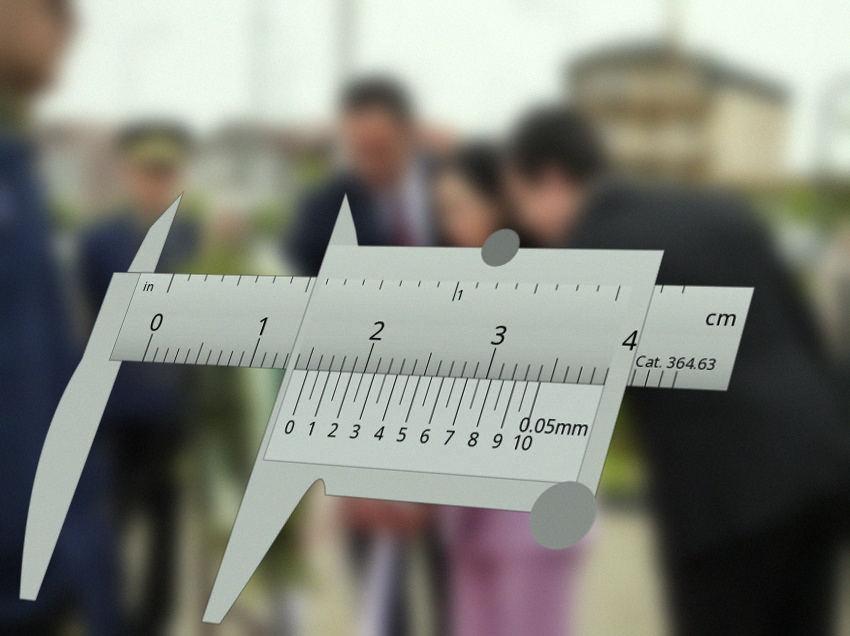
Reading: 15.2 mm
